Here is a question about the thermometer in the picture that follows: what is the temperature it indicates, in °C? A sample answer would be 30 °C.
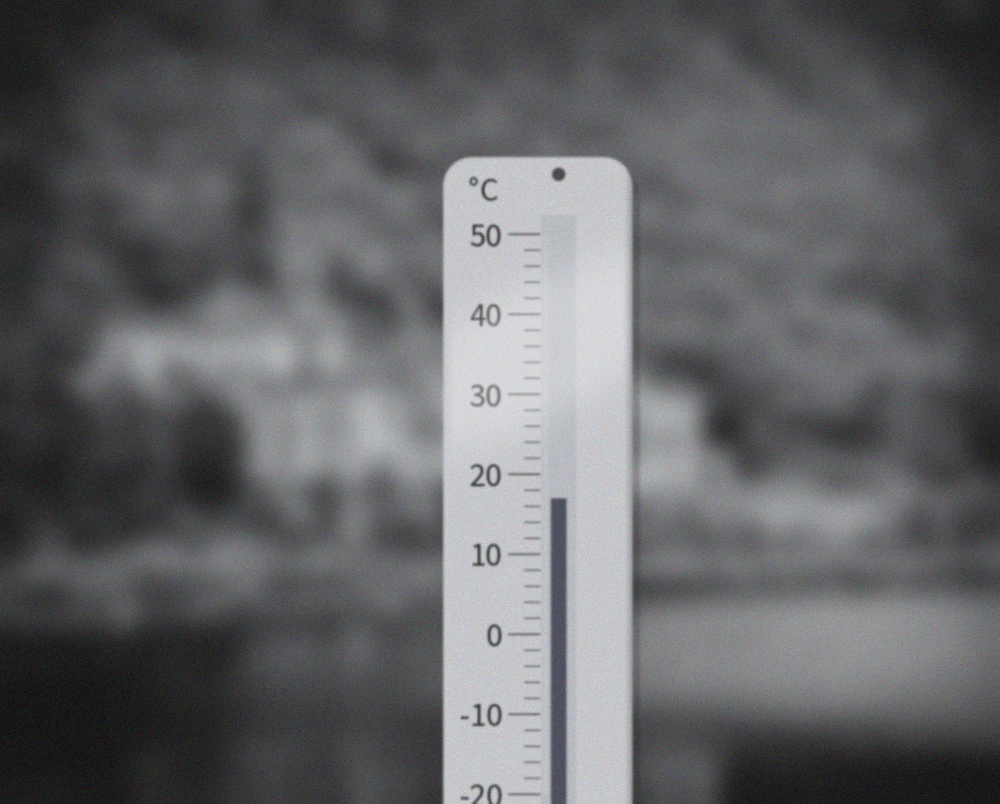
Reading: 17 °C
